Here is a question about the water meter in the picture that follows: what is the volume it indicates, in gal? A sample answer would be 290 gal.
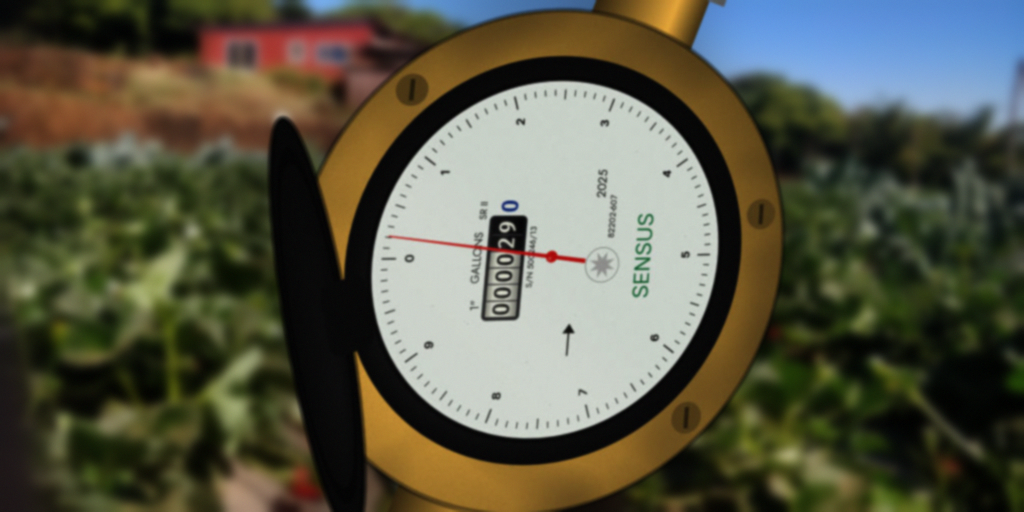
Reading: 290.2 gal
